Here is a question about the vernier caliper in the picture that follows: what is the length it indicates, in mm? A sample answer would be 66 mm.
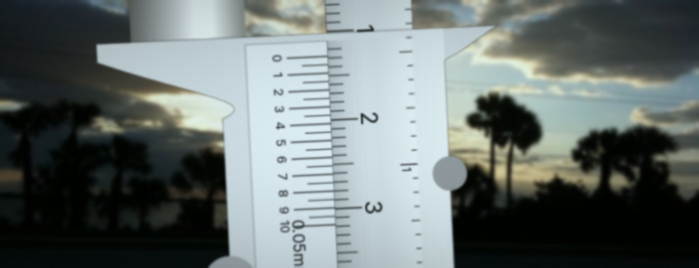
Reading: 12.8 mm
